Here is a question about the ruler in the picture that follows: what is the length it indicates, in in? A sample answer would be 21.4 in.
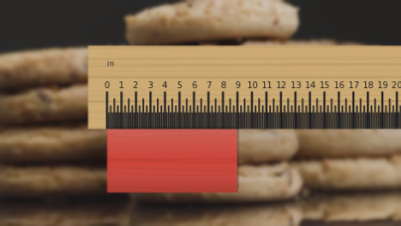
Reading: 9 in
